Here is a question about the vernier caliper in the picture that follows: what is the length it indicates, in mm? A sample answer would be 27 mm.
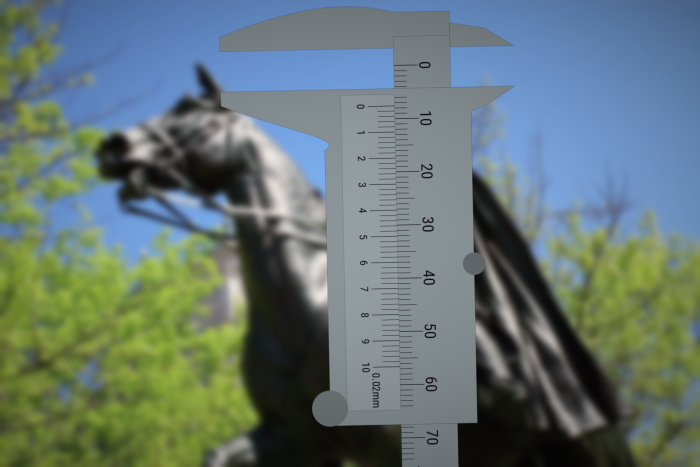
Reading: 7.6 mm
